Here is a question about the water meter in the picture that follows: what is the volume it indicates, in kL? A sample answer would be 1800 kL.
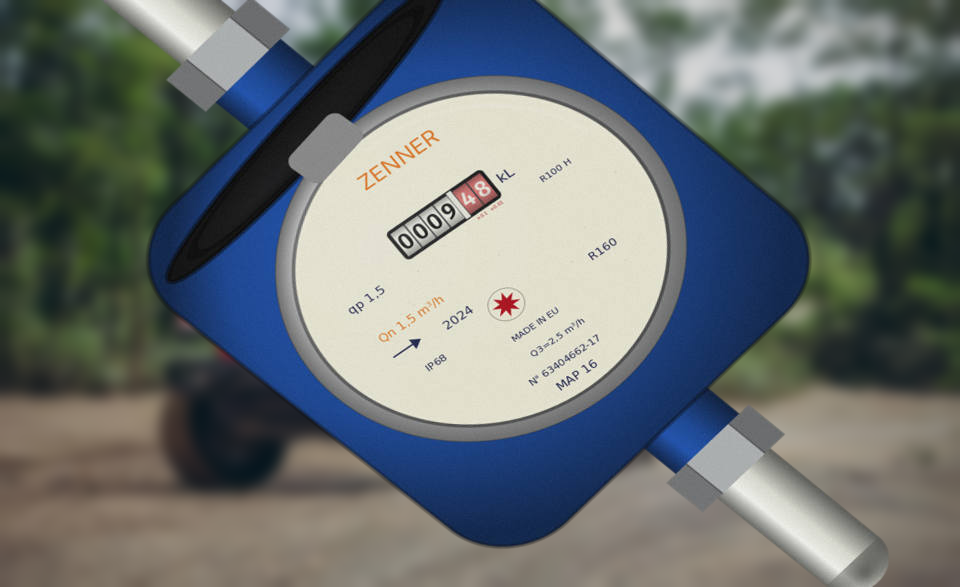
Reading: 9.48 kL
